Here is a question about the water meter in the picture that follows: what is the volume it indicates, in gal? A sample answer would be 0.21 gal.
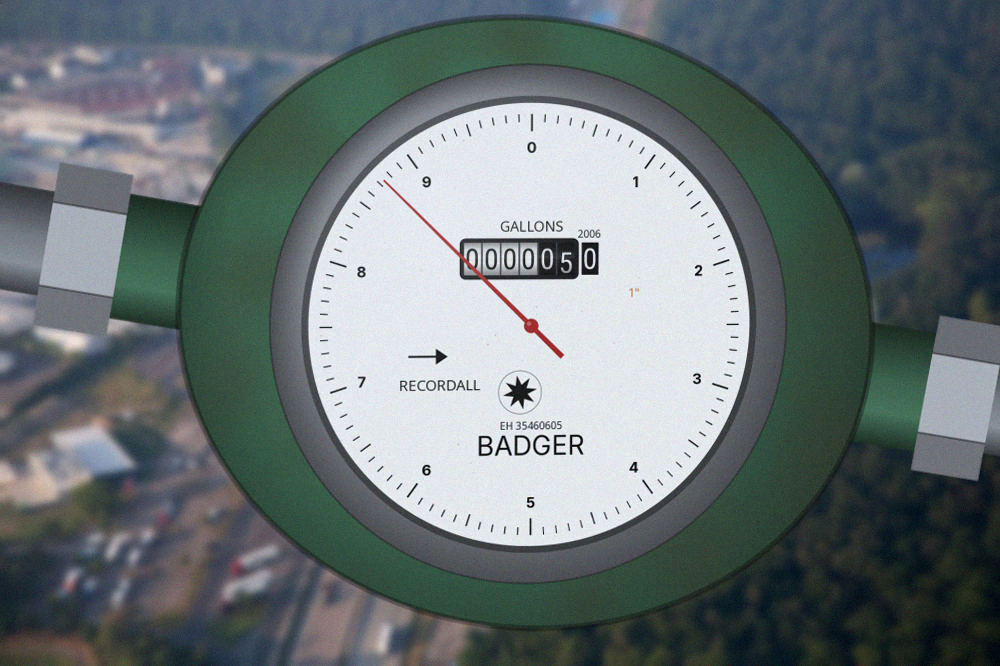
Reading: 48.7 gal
